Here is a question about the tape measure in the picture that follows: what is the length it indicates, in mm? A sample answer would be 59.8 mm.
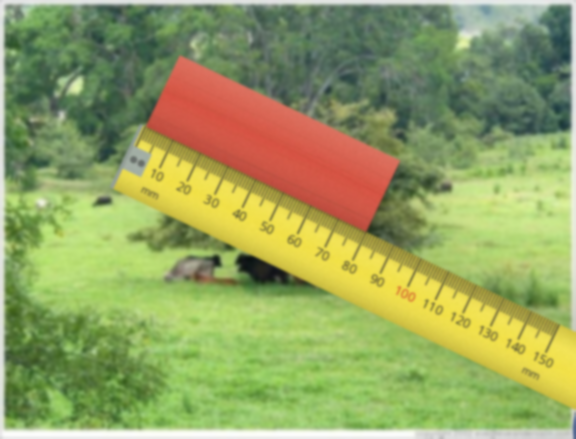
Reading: 80 mm
